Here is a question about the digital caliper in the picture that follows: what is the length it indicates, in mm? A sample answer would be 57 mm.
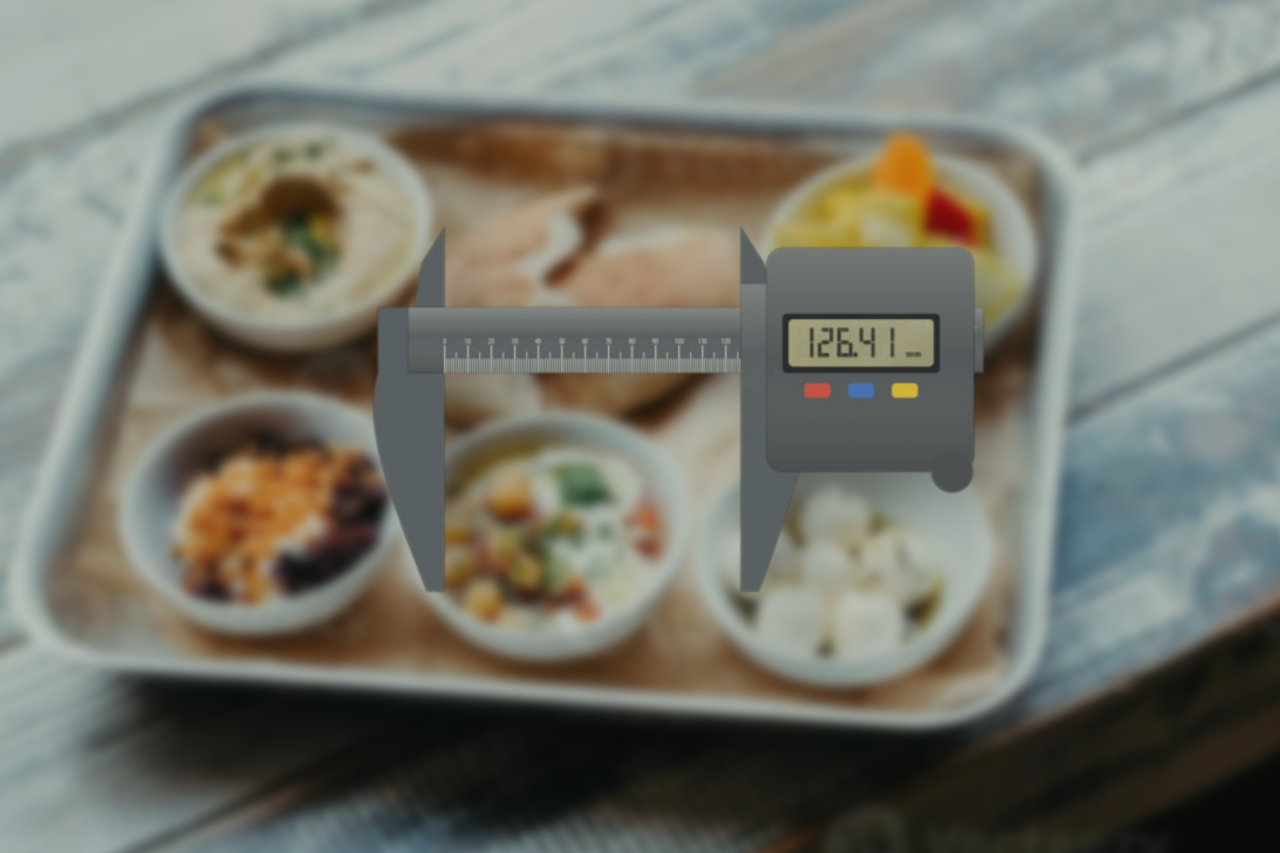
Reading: 126.41 mm
